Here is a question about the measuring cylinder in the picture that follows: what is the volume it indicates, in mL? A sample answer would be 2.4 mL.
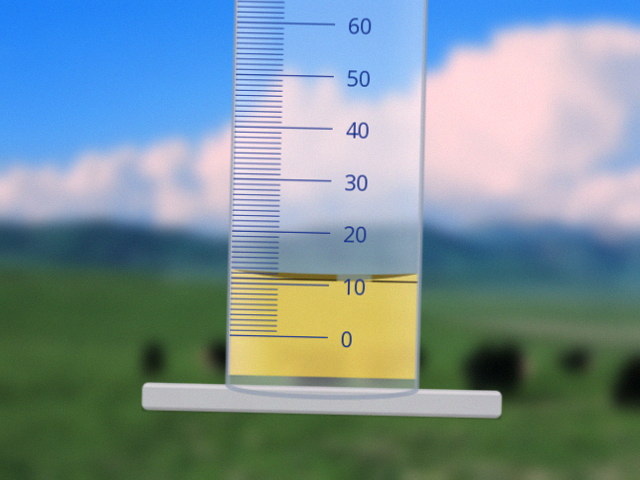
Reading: 11 mL
